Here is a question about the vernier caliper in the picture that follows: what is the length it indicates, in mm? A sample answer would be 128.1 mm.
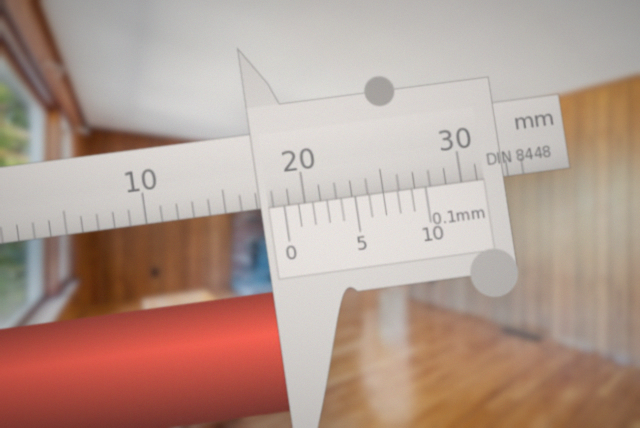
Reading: 18.7 mm
